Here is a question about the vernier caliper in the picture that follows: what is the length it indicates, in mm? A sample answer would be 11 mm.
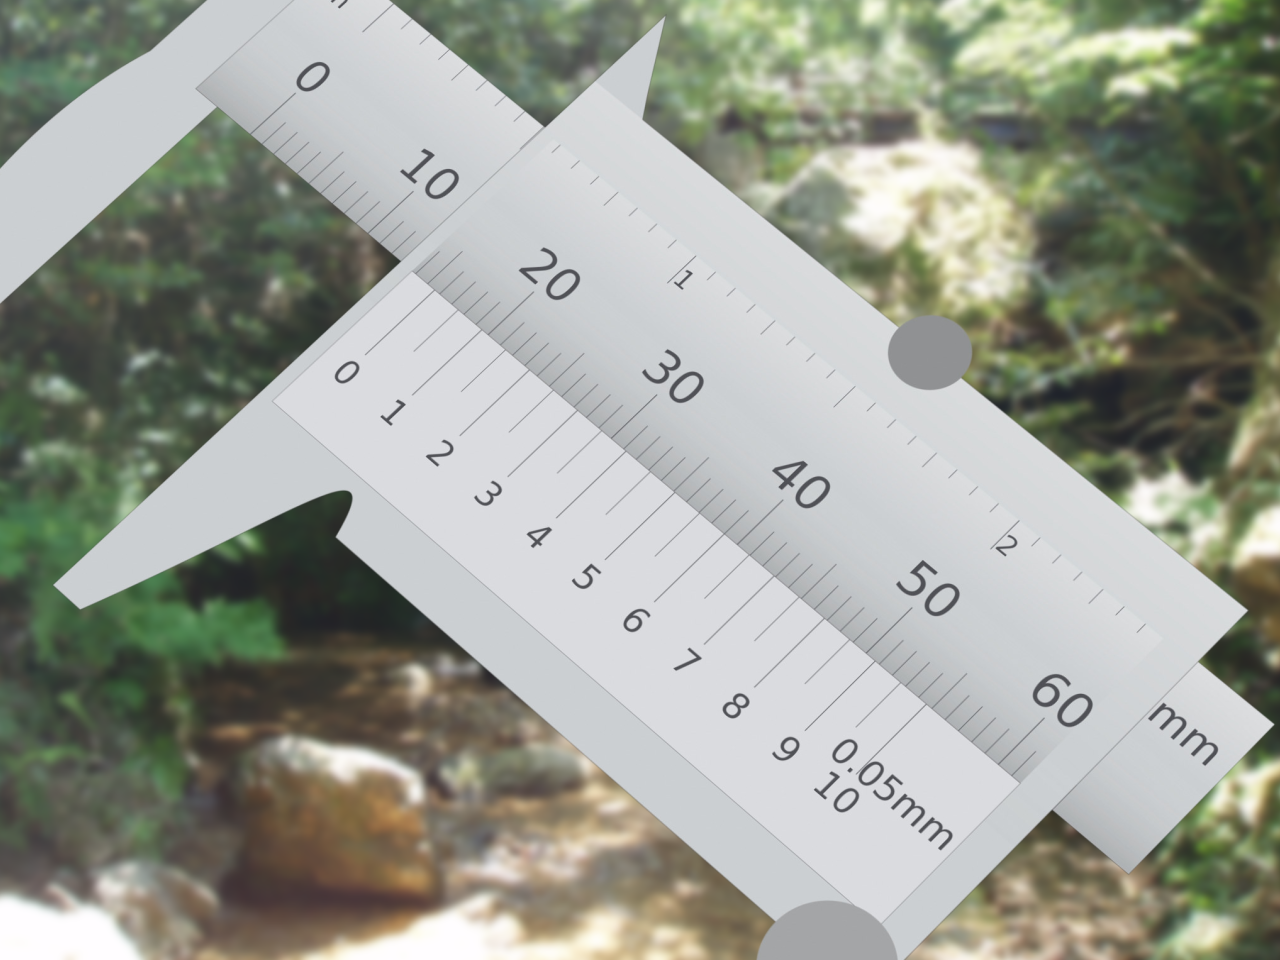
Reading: 15.6 mm
